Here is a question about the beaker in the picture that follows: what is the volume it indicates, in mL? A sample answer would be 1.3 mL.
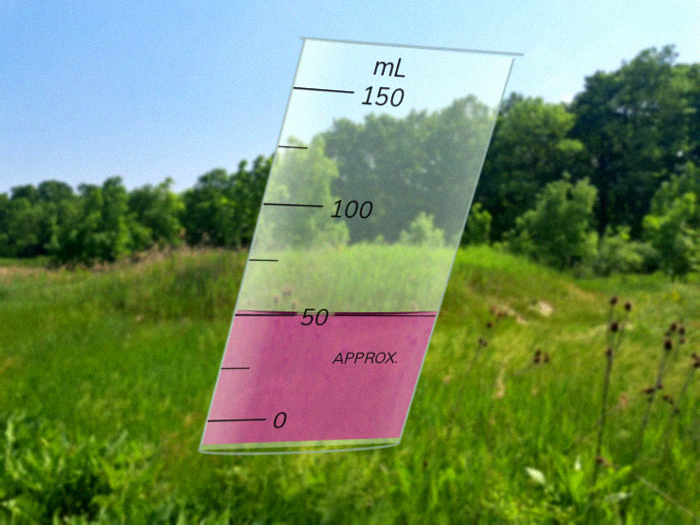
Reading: 50 mL
